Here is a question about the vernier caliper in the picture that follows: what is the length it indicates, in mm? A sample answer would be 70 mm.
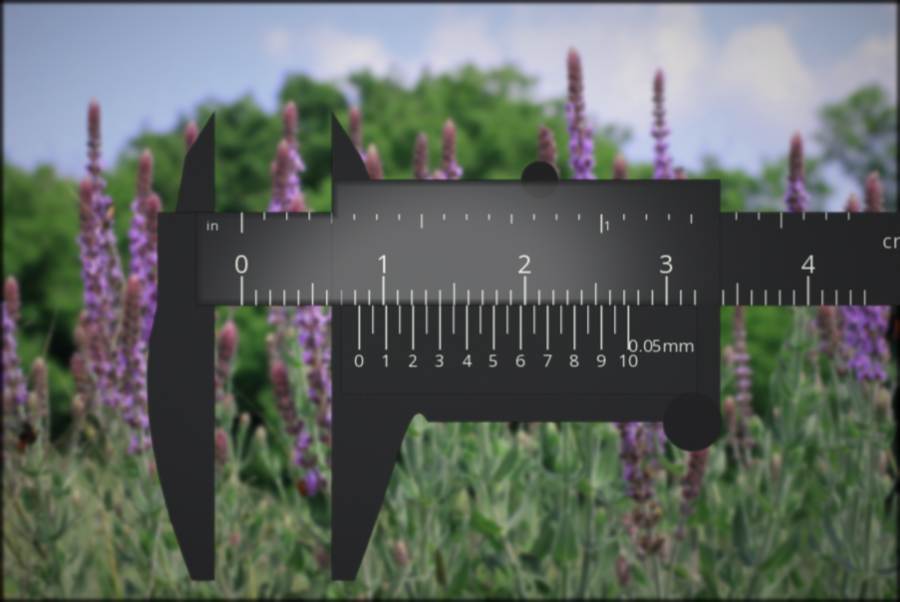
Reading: 8.3 mm
